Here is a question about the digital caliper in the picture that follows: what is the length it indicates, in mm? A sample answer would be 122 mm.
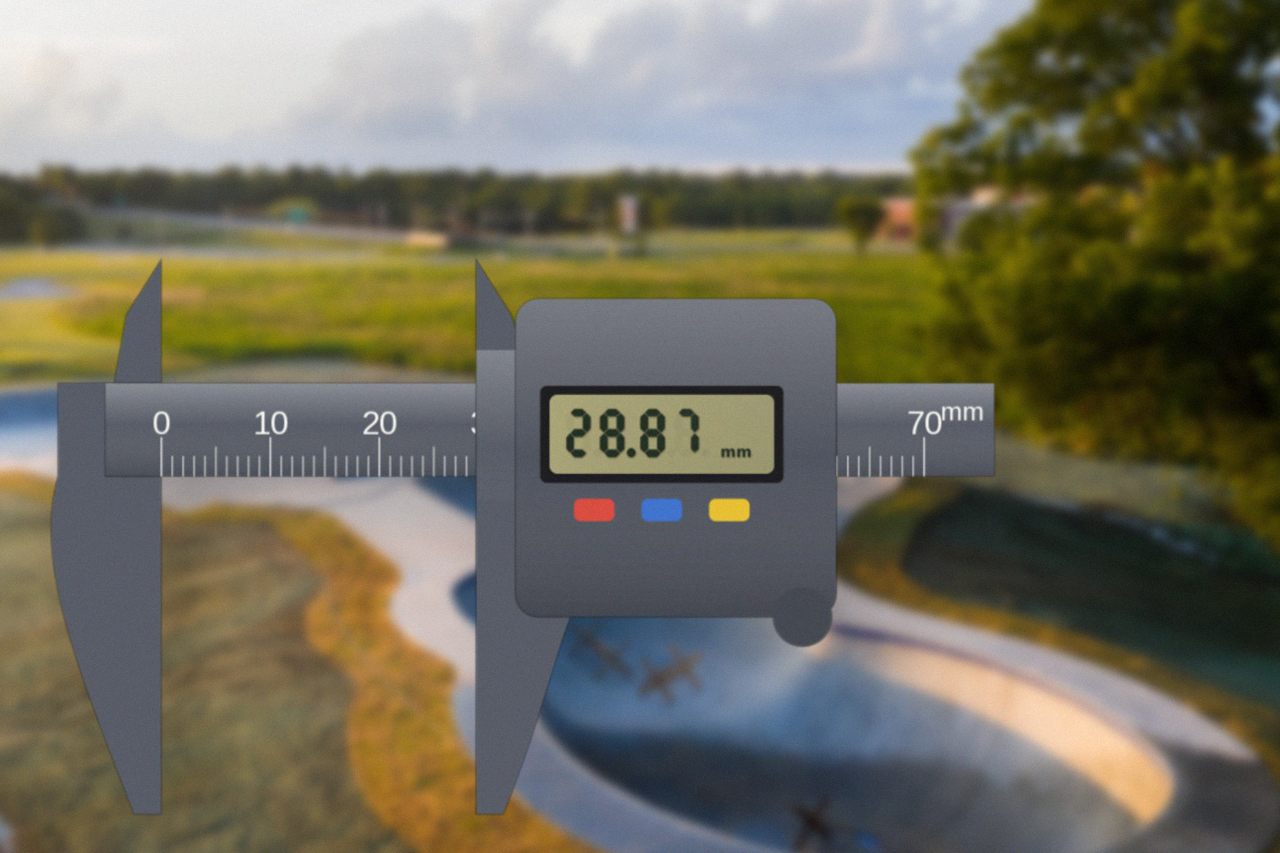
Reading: 28.87 mm
